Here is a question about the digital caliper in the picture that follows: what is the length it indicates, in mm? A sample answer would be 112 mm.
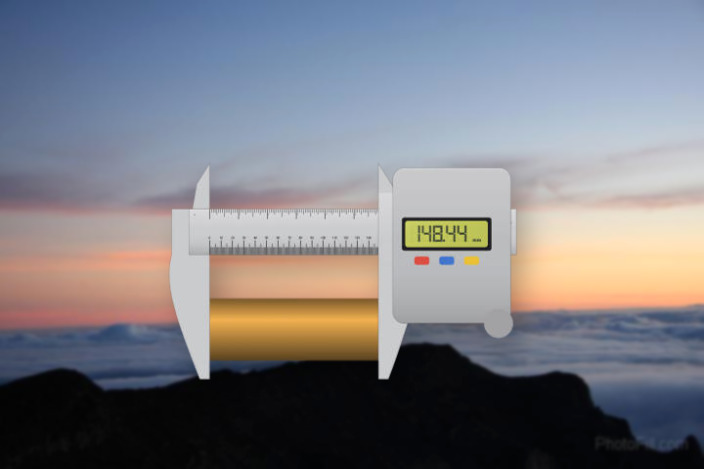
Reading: 148.44 mm
